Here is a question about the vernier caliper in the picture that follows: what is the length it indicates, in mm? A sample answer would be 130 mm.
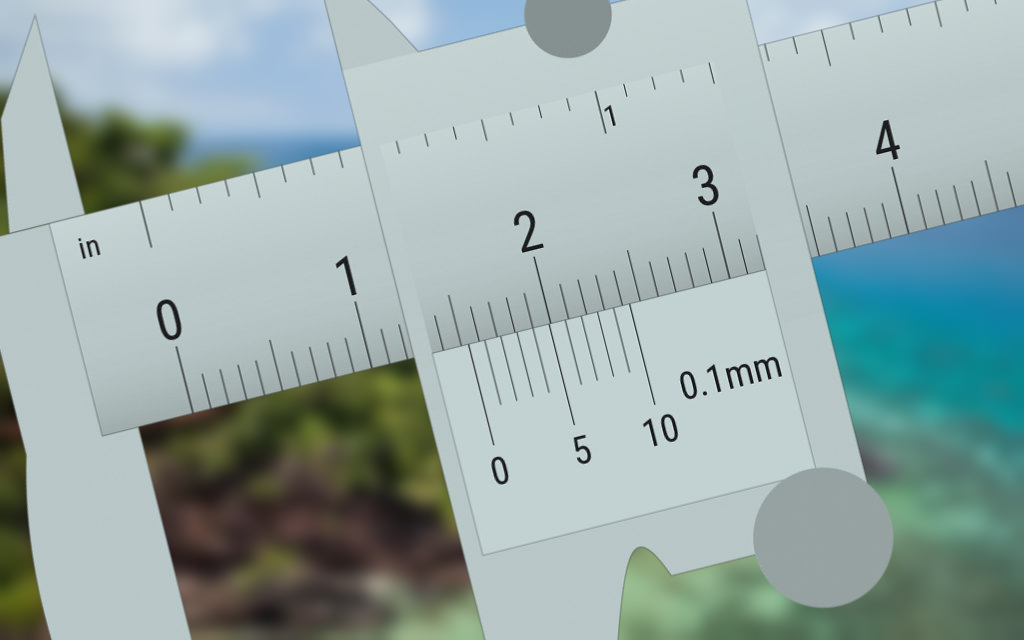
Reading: 15.4 mm
